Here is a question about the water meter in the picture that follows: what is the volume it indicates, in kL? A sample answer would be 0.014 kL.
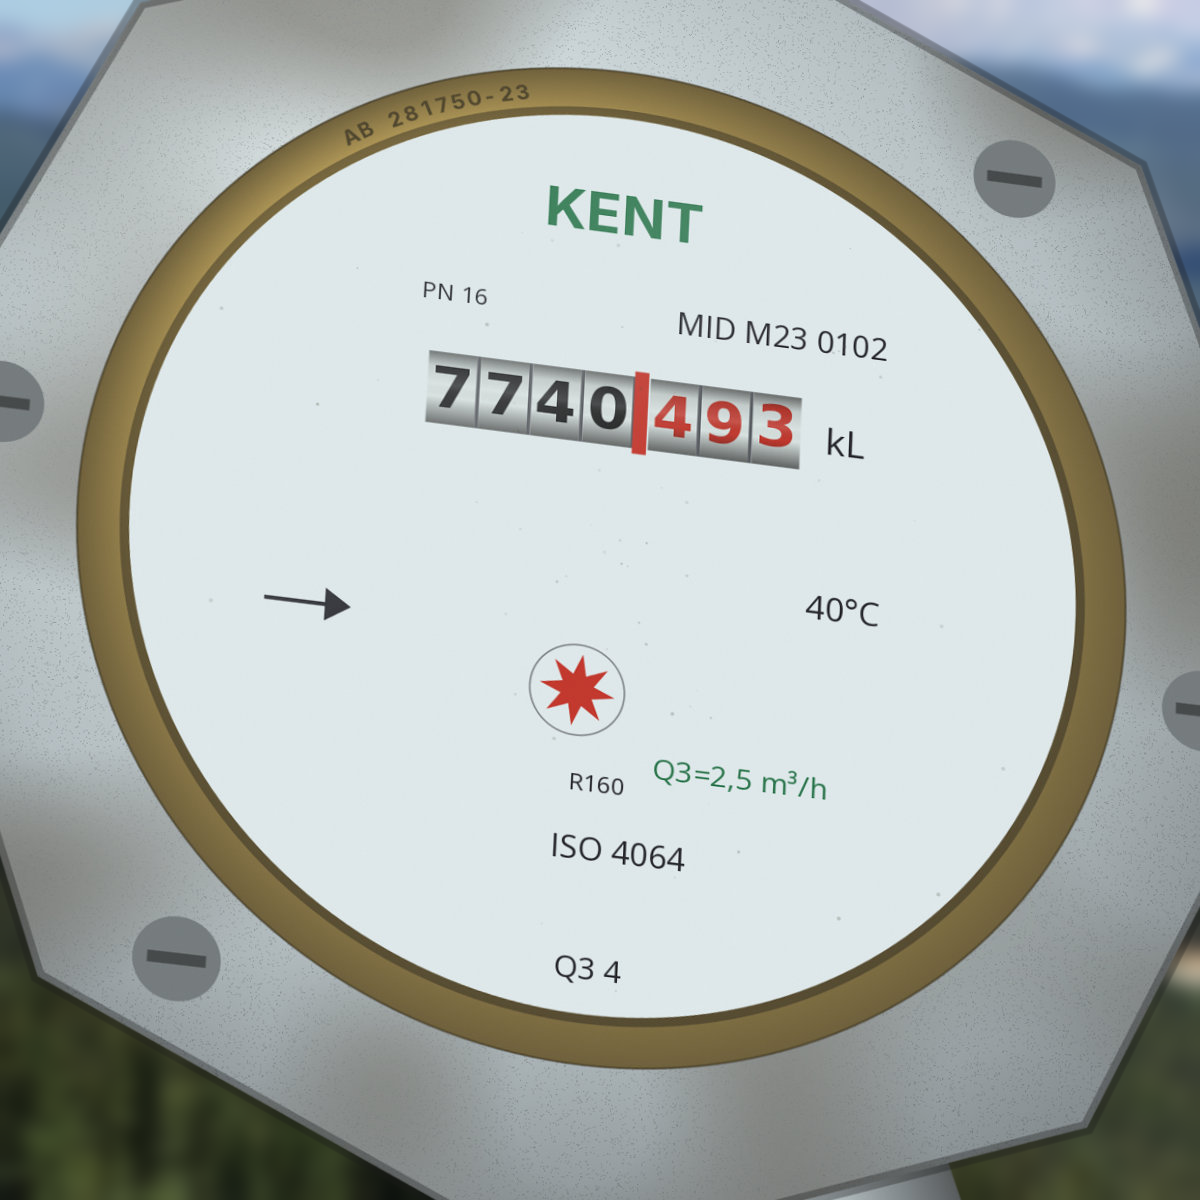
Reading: 7740.493 kL
